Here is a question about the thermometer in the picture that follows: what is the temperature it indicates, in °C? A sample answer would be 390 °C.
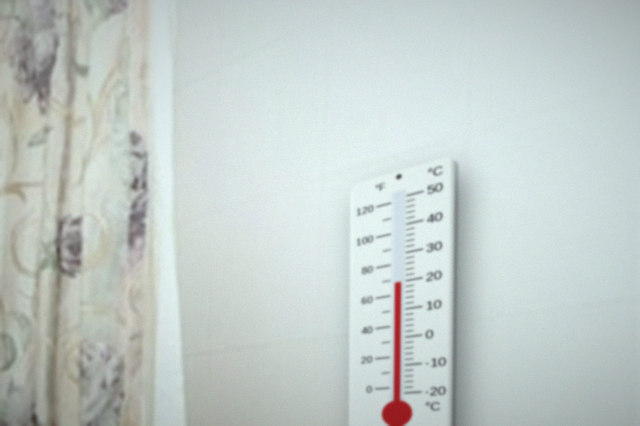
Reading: 20 °C
